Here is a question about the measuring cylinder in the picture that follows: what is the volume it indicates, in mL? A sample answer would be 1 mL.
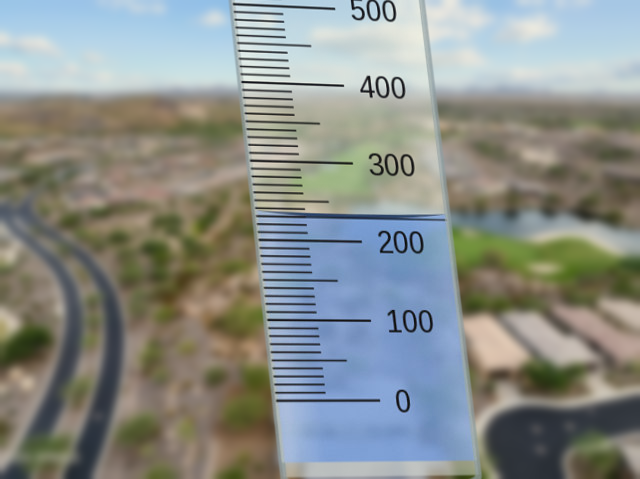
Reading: 230 mL
